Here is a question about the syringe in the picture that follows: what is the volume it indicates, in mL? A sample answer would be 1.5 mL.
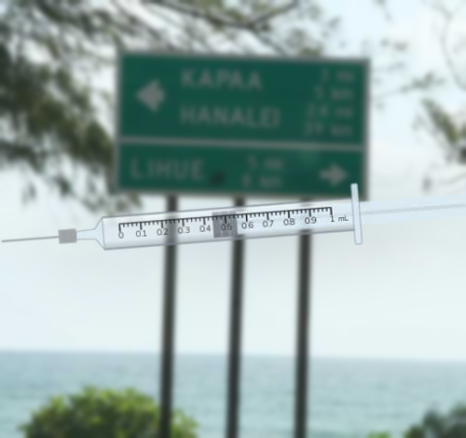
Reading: 0.44 mL
